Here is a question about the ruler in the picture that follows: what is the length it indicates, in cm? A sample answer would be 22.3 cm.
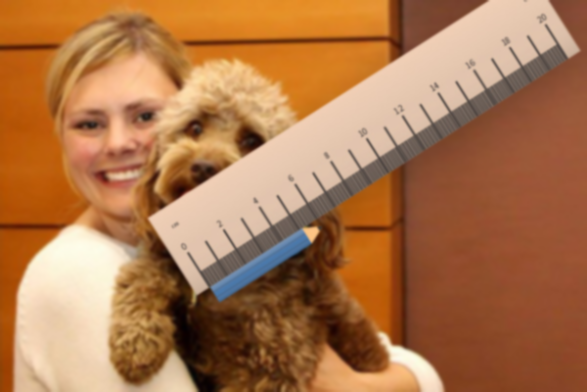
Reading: 6 cm
